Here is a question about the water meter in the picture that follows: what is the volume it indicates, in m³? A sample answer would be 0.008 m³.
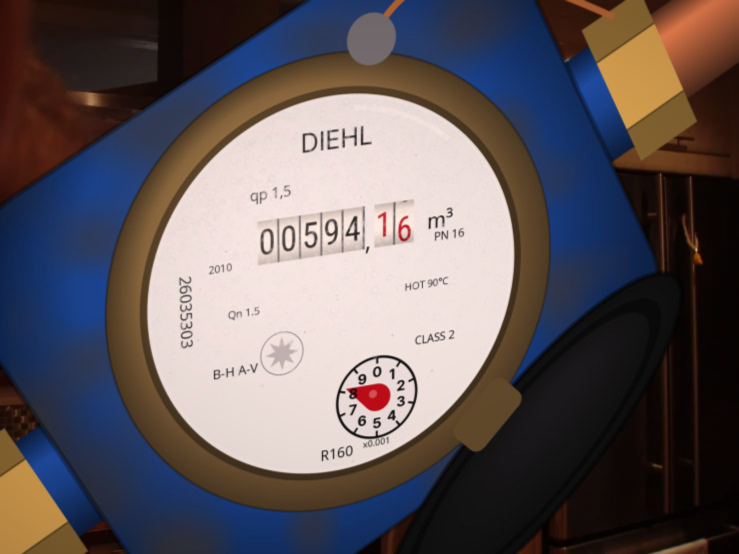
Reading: 594.158 m³
